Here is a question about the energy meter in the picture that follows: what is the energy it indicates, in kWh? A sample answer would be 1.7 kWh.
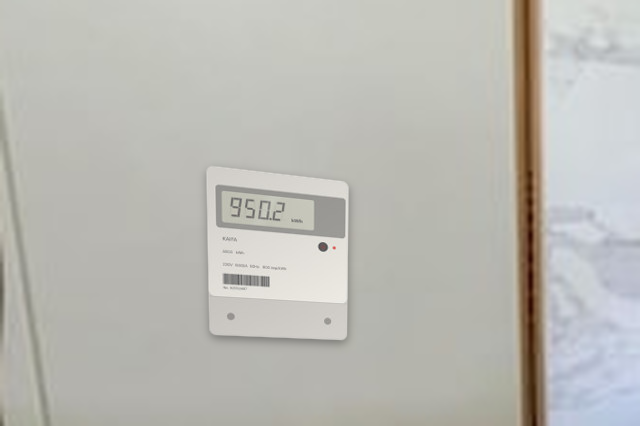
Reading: 950.2 kWh
